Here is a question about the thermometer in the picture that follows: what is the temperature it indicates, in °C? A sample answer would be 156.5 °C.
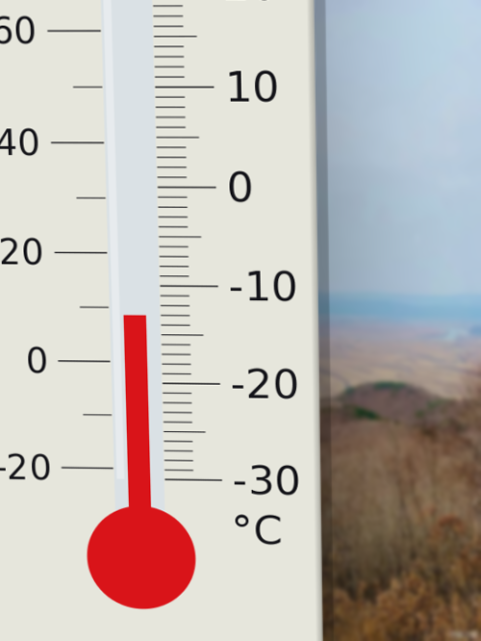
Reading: -13 °C
